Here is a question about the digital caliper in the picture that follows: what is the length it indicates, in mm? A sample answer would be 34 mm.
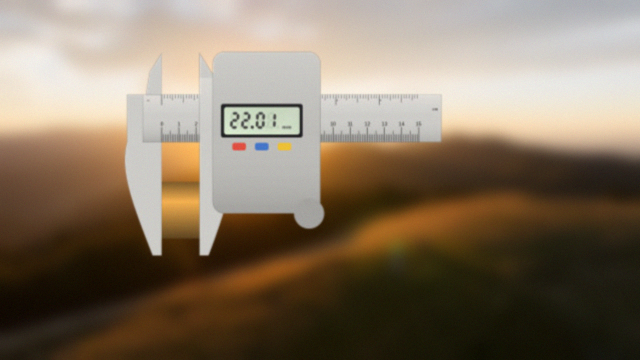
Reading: 22.01 mm
